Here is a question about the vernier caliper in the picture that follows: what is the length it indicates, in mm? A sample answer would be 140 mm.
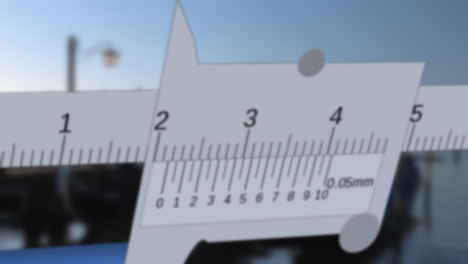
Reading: 21.6 mm
